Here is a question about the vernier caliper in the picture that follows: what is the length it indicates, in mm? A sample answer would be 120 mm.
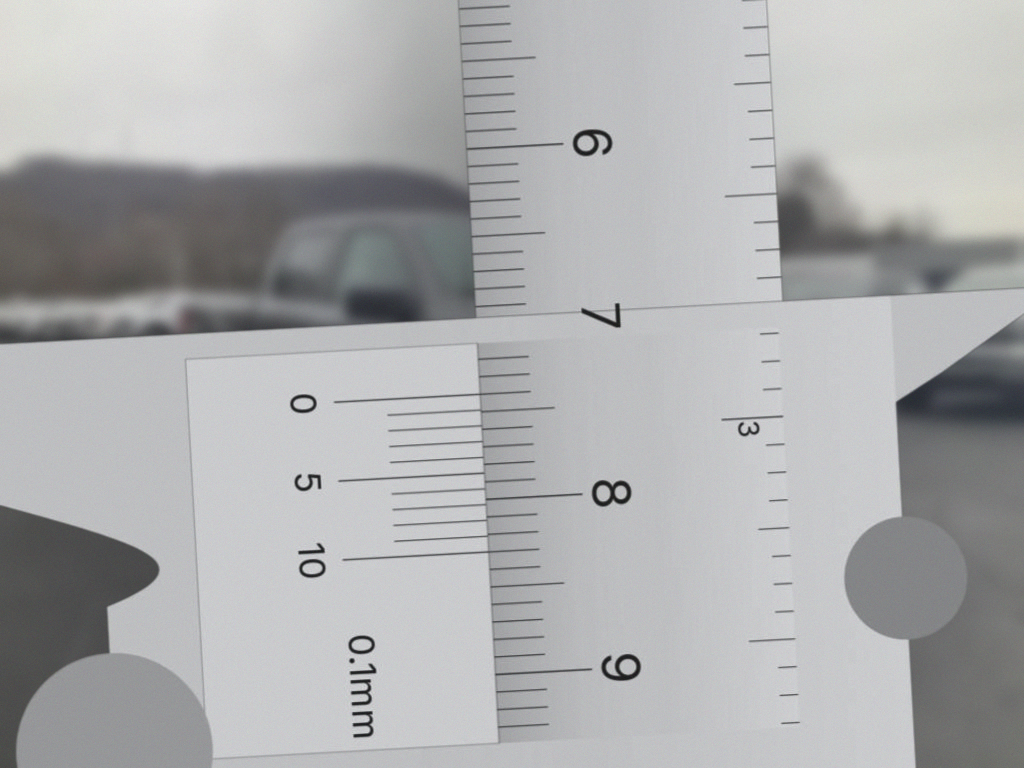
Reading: 74.0 mm
